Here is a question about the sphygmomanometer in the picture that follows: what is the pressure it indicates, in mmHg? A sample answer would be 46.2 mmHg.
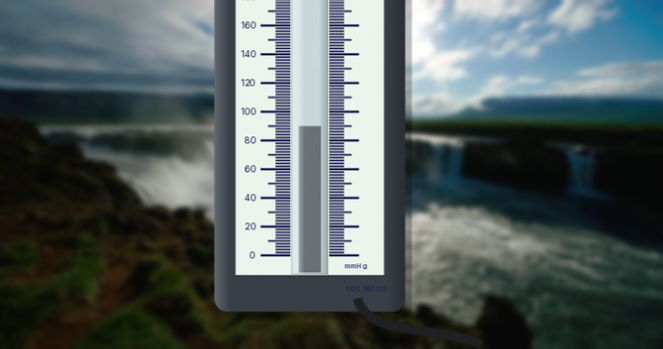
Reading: 90 mmHg
